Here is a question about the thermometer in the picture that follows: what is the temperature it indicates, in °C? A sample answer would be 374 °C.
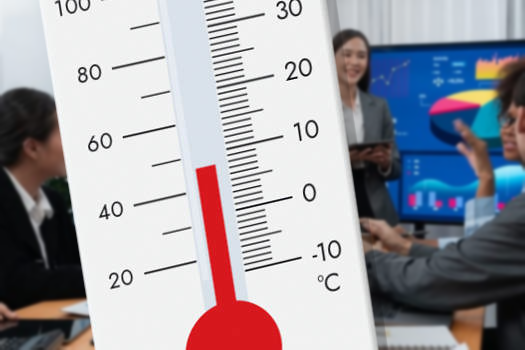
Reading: 8 °C
